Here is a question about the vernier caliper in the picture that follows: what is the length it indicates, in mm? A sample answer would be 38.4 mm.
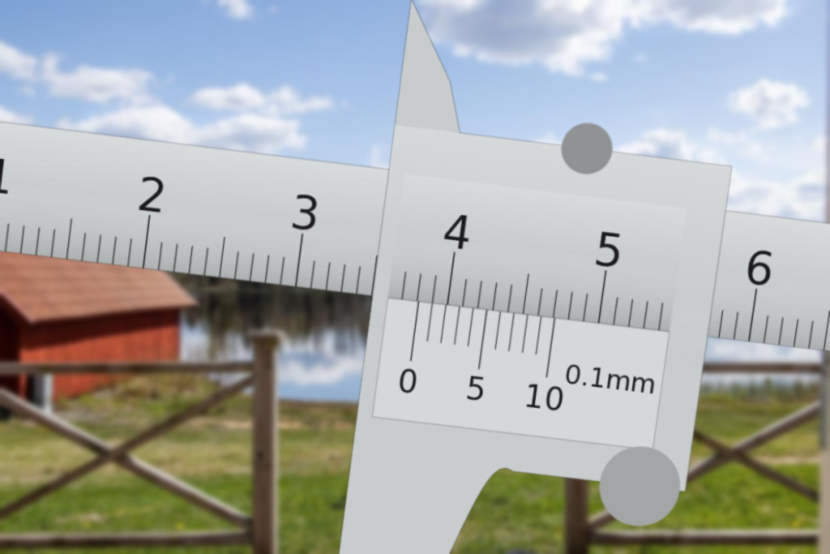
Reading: 38.1 mm
